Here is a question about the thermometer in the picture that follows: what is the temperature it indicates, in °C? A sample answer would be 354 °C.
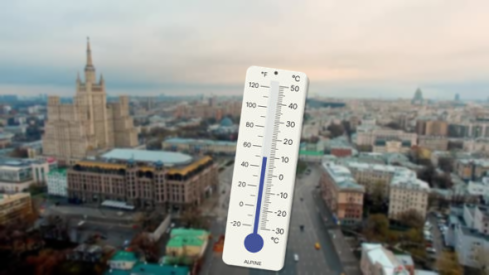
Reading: 10 °C
